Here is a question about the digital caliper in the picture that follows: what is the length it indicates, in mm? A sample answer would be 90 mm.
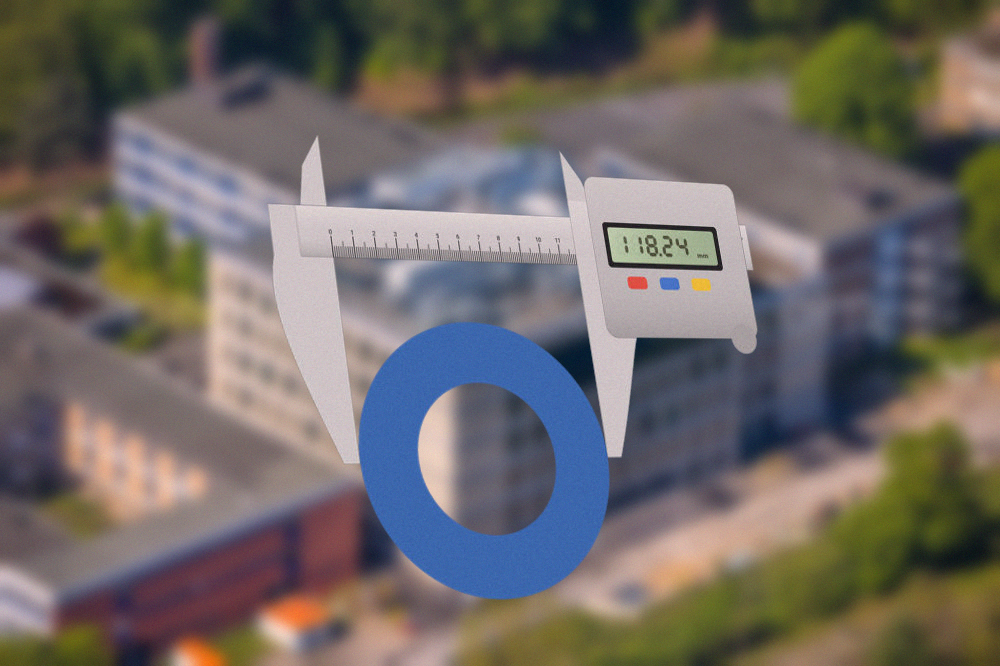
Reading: 118.24 mm
